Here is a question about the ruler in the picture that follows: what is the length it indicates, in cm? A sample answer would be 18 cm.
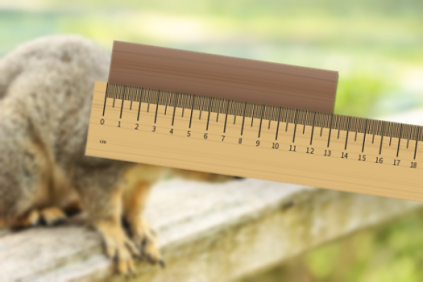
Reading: 13 cm
